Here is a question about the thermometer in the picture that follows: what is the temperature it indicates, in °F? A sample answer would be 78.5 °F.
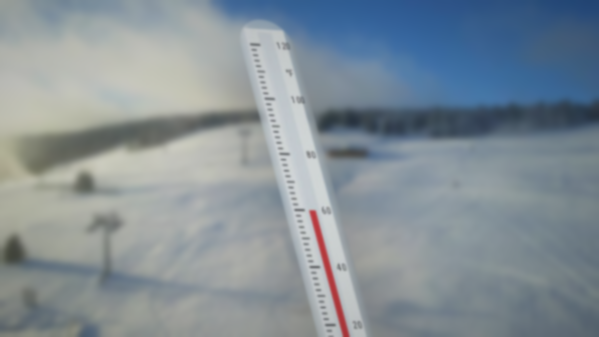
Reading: 60 °F
